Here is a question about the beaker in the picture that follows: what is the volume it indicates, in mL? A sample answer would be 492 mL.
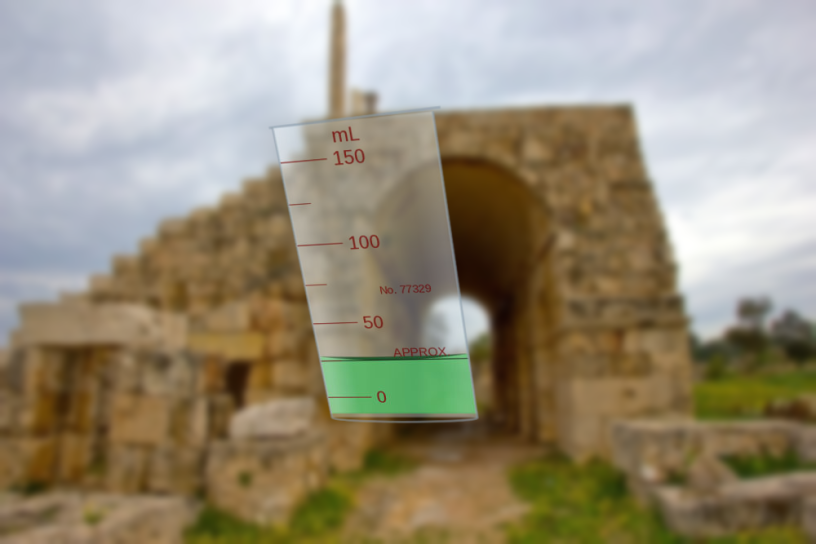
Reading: 25 mL
